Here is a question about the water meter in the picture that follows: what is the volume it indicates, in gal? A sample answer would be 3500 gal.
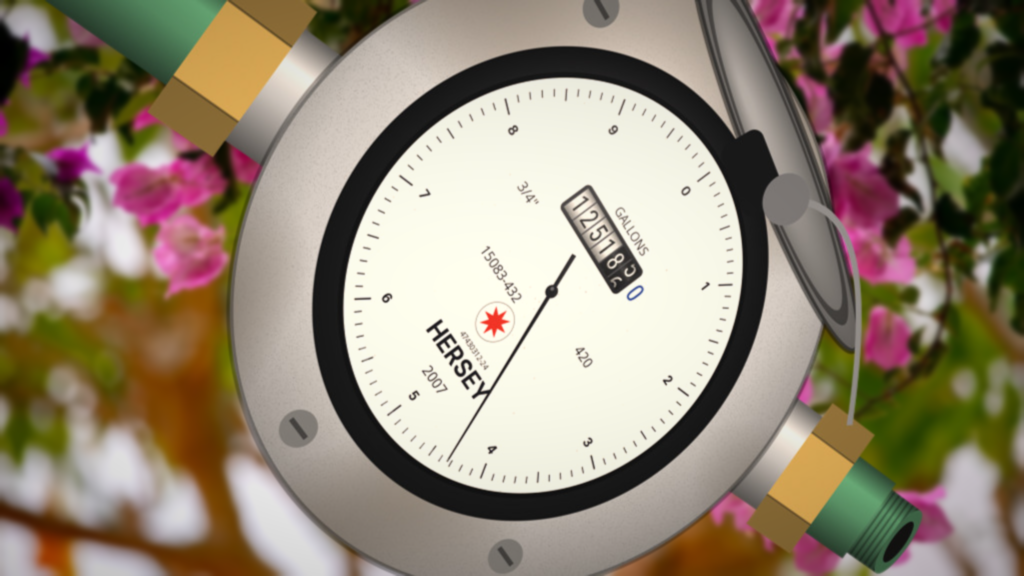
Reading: 1251854.3 gal
